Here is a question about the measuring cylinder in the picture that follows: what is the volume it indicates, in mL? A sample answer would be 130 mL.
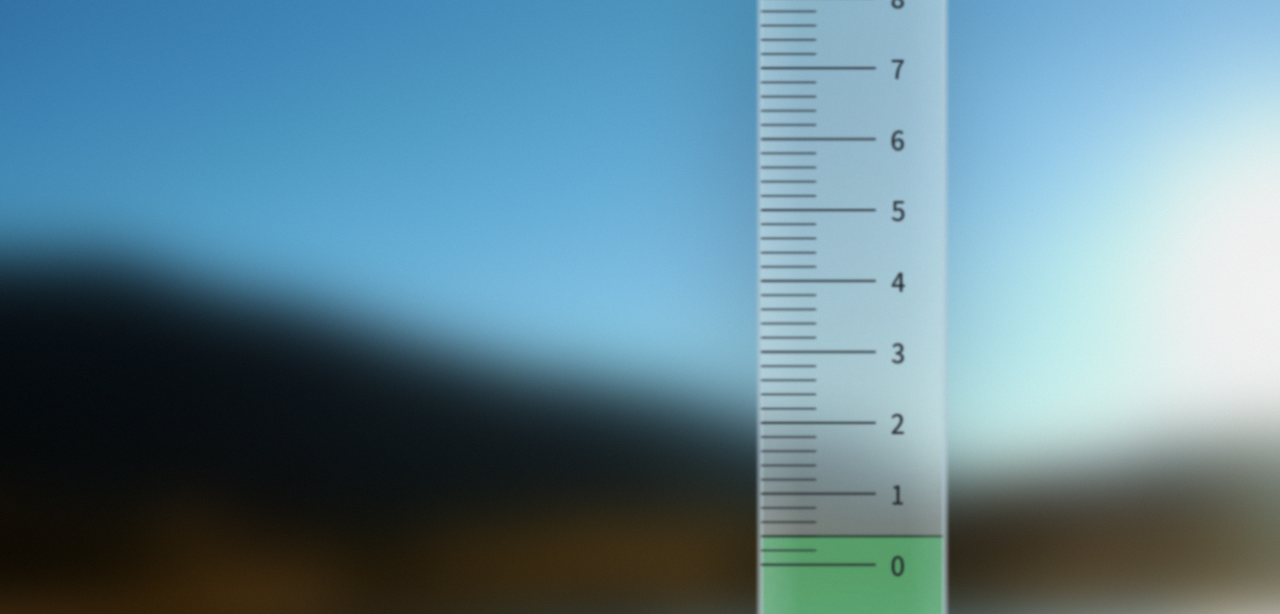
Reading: 0.4 mL
